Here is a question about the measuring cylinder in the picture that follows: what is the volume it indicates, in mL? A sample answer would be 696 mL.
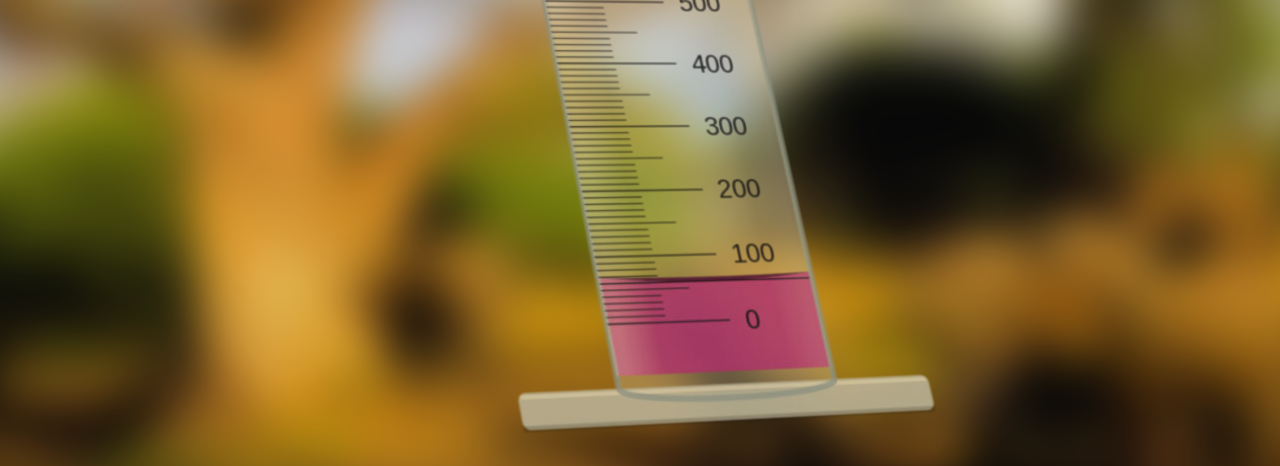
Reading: 60 mL
